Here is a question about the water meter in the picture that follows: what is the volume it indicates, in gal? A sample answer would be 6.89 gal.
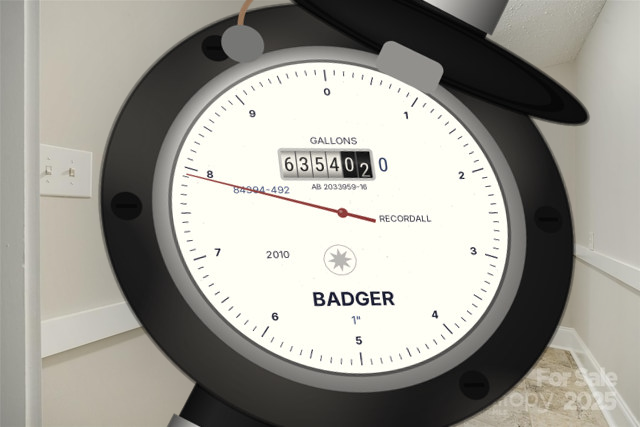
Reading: 6354017.9 gal
